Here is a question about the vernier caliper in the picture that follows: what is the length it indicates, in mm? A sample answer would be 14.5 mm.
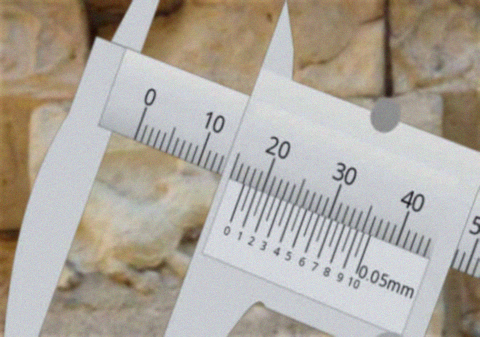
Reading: 17.2 mm
